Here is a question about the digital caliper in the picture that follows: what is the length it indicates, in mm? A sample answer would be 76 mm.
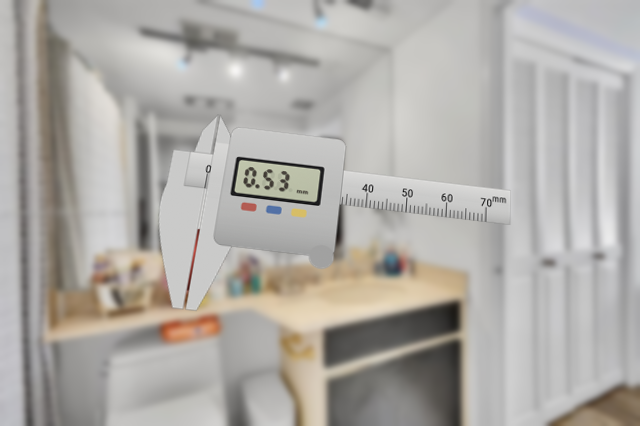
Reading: 0.53 mm
